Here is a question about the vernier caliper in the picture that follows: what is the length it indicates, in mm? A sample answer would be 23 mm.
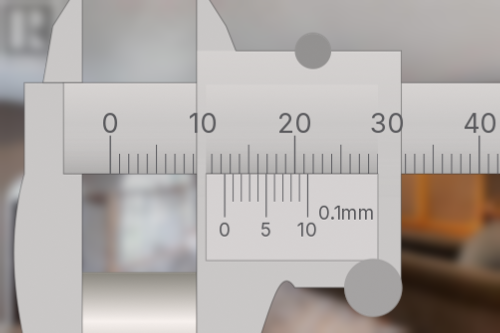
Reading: 12.4 mm
